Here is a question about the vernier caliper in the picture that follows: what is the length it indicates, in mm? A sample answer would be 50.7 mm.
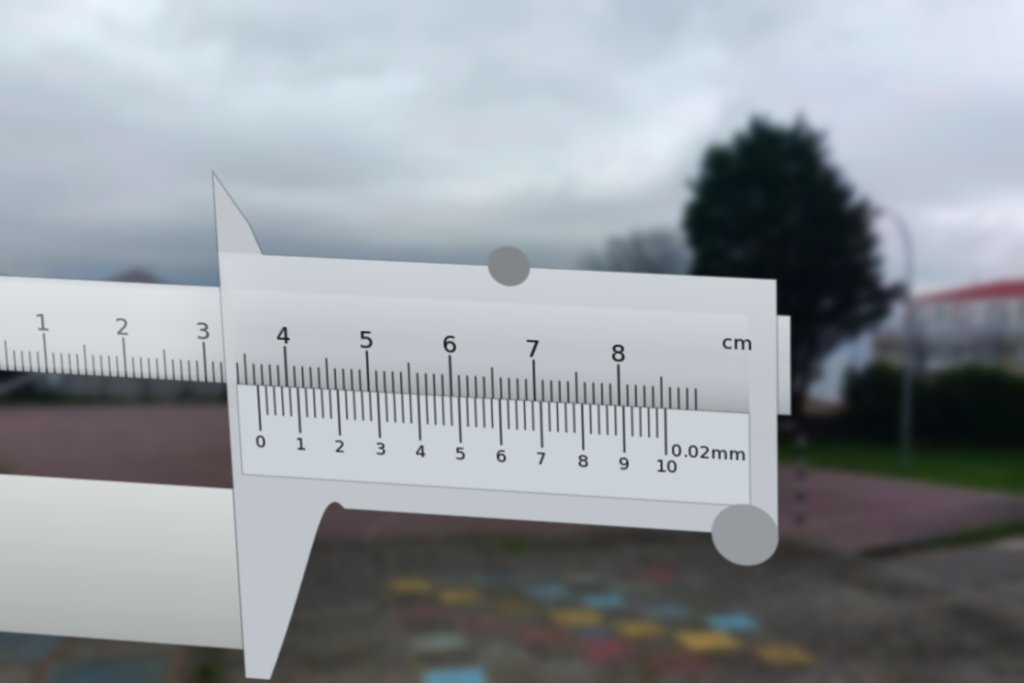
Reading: 36.4 mm
